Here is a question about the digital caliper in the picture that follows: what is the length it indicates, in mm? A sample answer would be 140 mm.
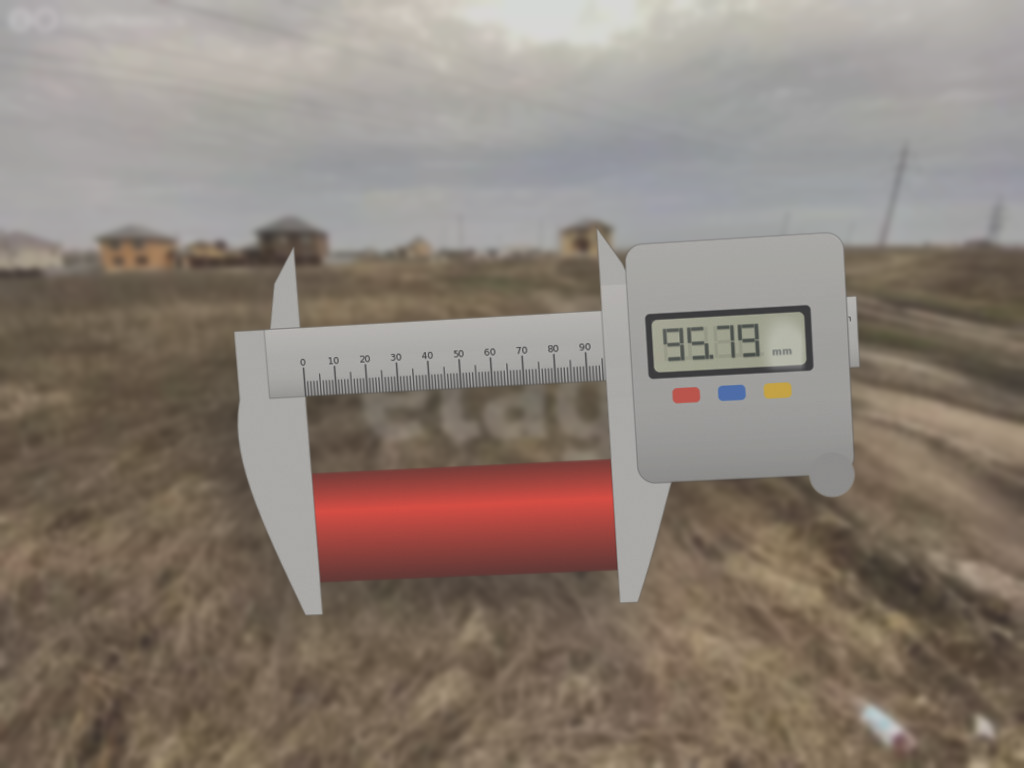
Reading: 95.79 mm
